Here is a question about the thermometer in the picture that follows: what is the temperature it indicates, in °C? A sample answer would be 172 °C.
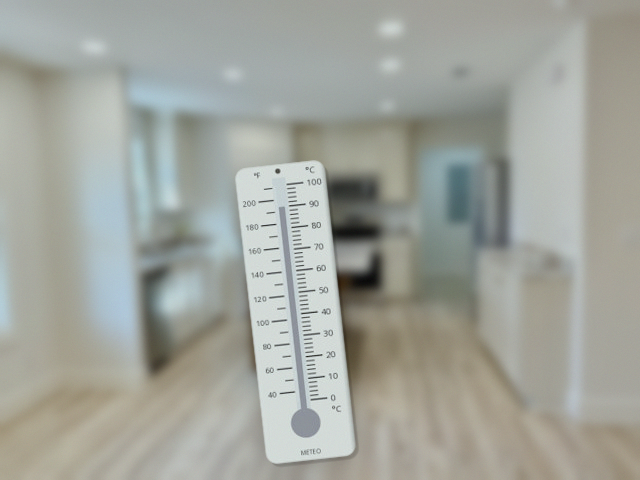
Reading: 90 °C
